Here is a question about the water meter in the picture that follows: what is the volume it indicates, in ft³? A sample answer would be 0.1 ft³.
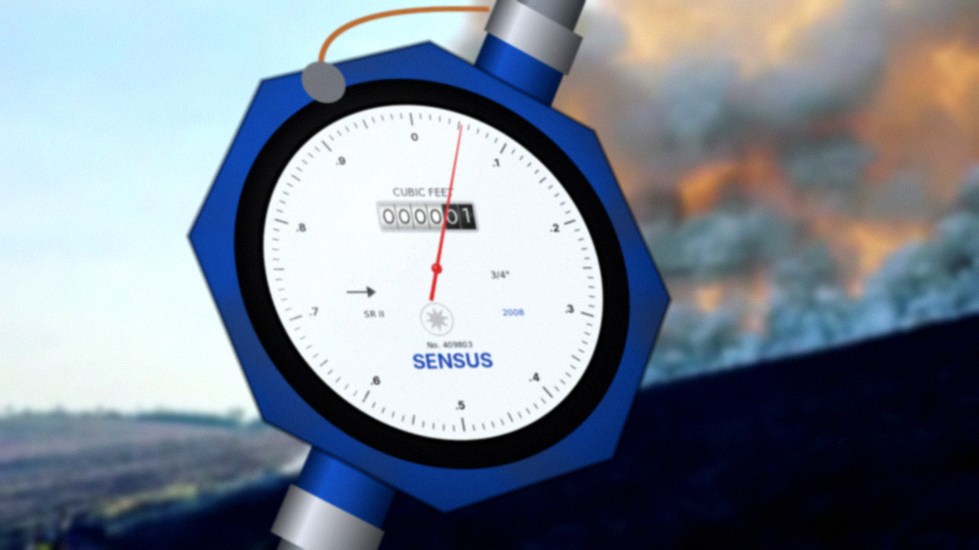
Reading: 1.05 ft³
